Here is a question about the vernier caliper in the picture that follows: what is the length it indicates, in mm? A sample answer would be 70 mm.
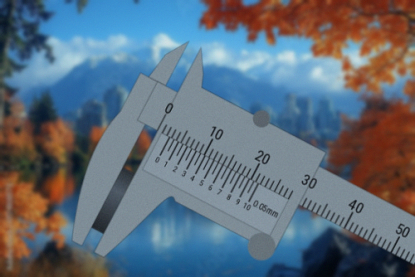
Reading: 2.6 mm
